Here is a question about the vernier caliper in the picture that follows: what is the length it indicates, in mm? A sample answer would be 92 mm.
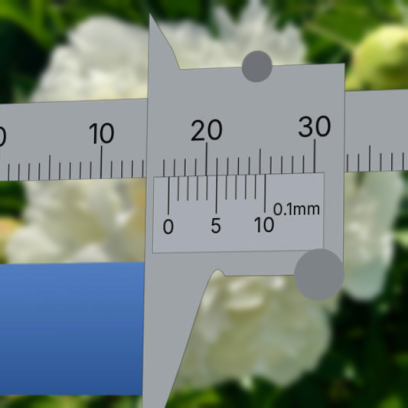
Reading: 16.5 mm
